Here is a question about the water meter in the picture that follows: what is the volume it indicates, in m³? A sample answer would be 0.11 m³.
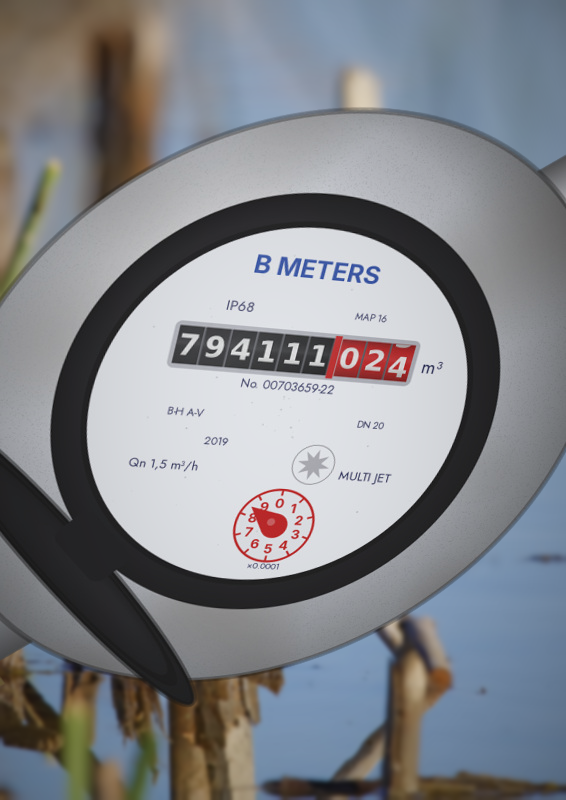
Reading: 794111.0238 m³
